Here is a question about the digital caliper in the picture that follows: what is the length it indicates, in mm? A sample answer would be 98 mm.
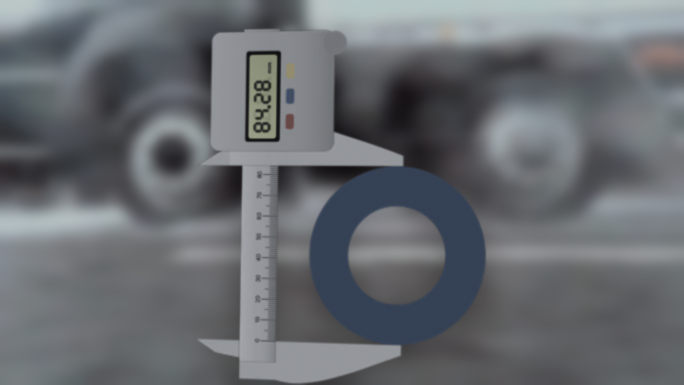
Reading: 84.28 mm
